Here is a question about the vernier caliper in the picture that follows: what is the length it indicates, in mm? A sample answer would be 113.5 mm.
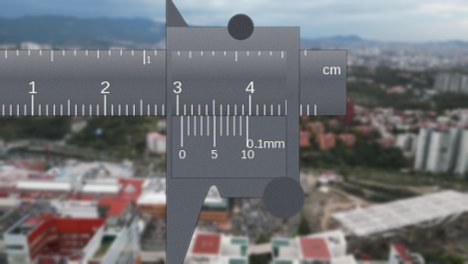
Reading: 30.6 mm
